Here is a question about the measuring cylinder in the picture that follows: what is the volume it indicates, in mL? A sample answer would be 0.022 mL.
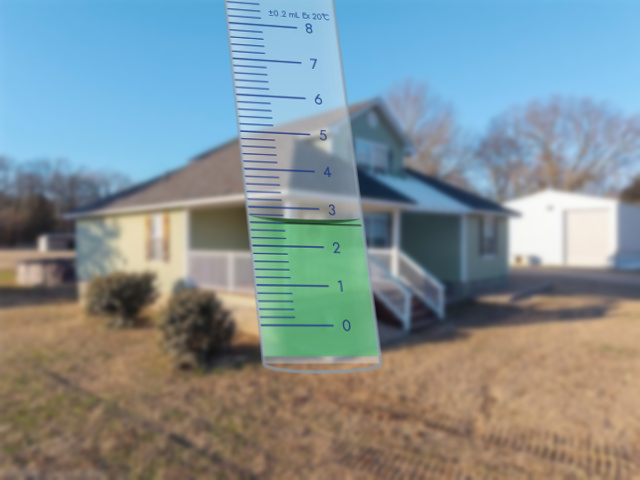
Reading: 2.6 mL
